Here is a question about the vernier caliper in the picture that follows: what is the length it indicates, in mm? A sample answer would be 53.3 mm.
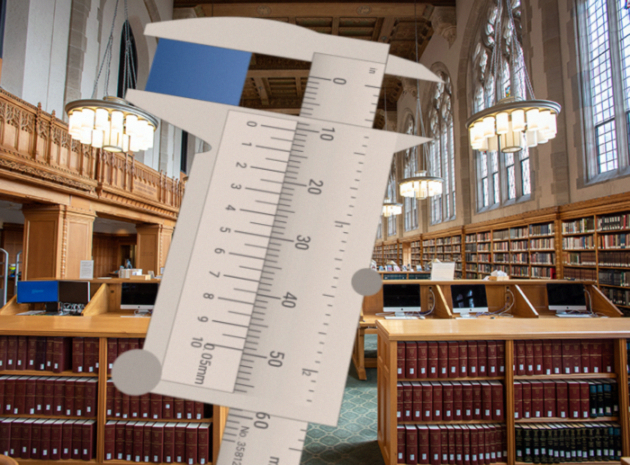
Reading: 10.5 mm
